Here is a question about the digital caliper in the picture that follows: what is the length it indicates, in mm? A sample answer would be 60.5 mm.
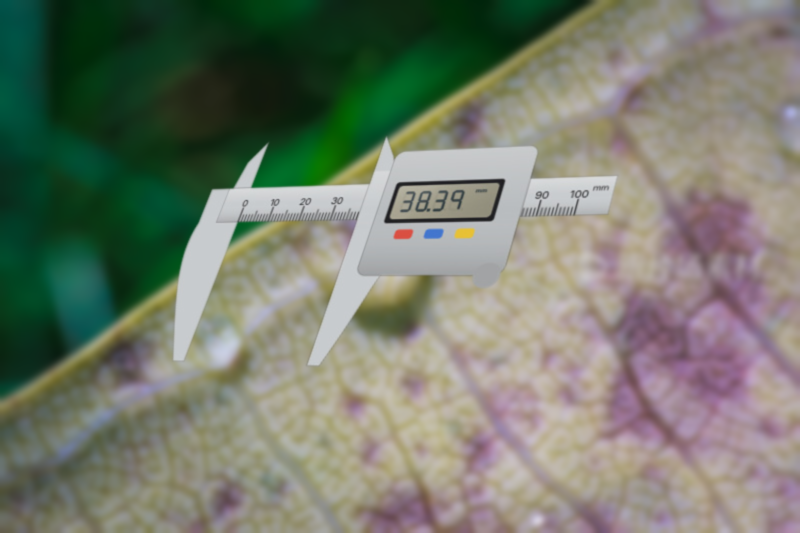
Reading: 38.39 mm
